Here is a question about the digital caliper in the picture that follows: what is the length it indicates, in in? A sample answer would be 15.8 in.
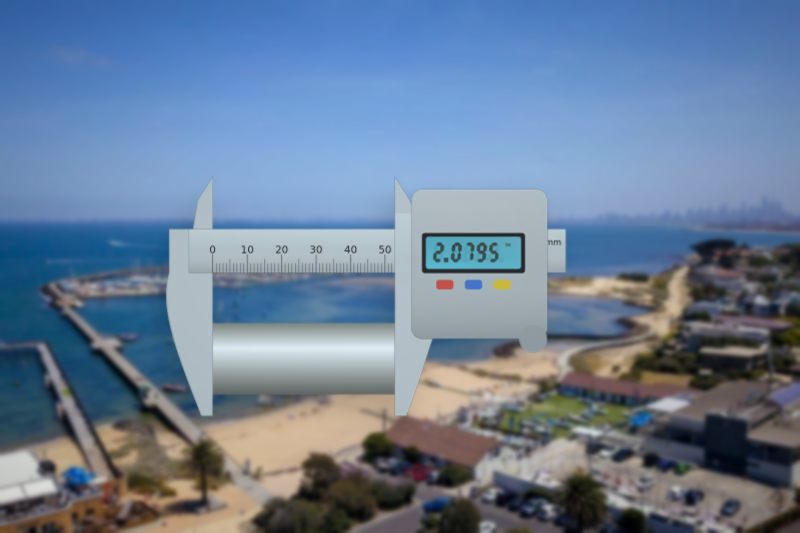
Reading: 2.0795 in
